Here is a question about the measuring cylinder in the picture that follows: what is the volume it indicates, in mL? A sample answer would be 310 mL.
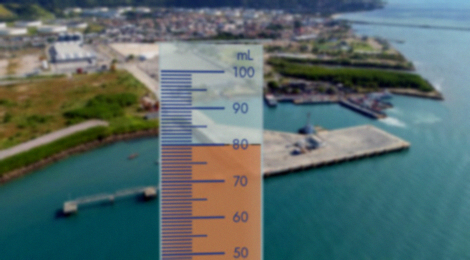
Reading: 80 mL
